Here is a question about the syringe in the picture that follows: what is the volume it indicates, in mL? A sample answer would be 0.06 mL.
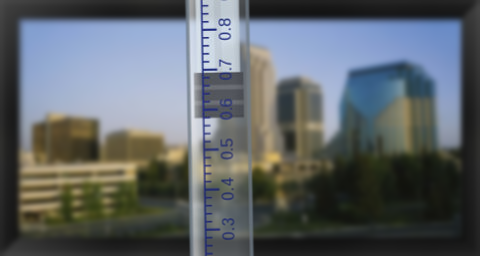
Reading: 0.58 mL
